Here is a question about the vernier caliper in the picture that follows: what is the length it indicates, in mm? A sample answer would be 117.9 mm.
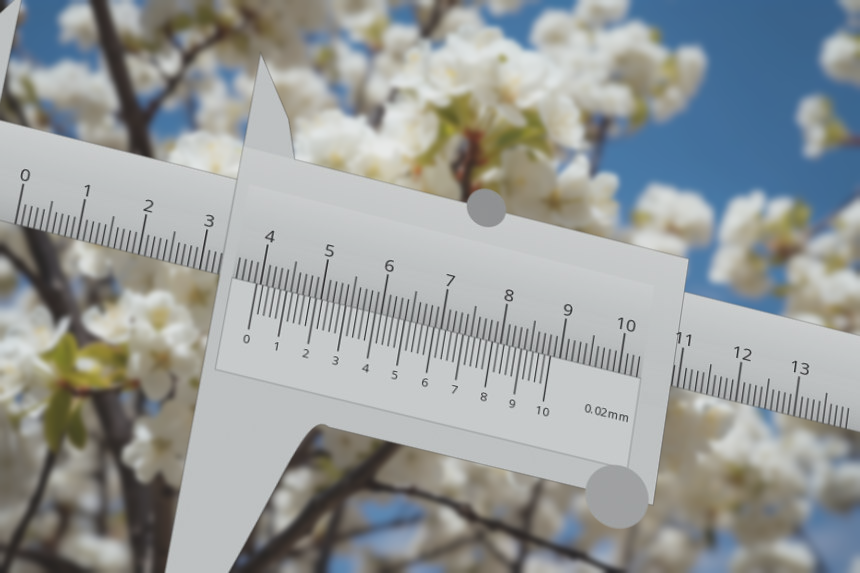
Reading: 39.4 mm
